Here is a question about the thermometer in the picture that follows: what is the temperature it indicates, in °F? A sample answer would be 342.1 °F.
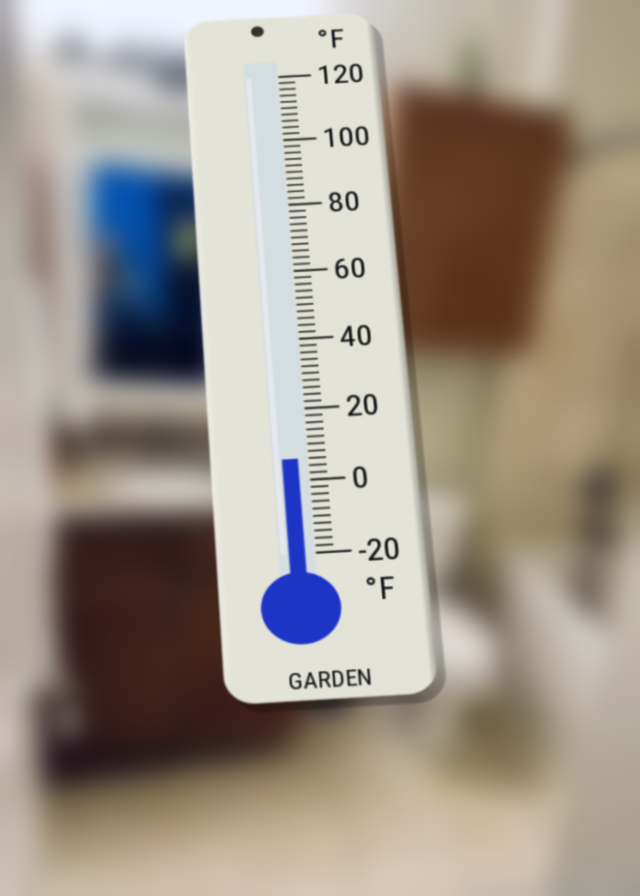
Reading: 6 °F
